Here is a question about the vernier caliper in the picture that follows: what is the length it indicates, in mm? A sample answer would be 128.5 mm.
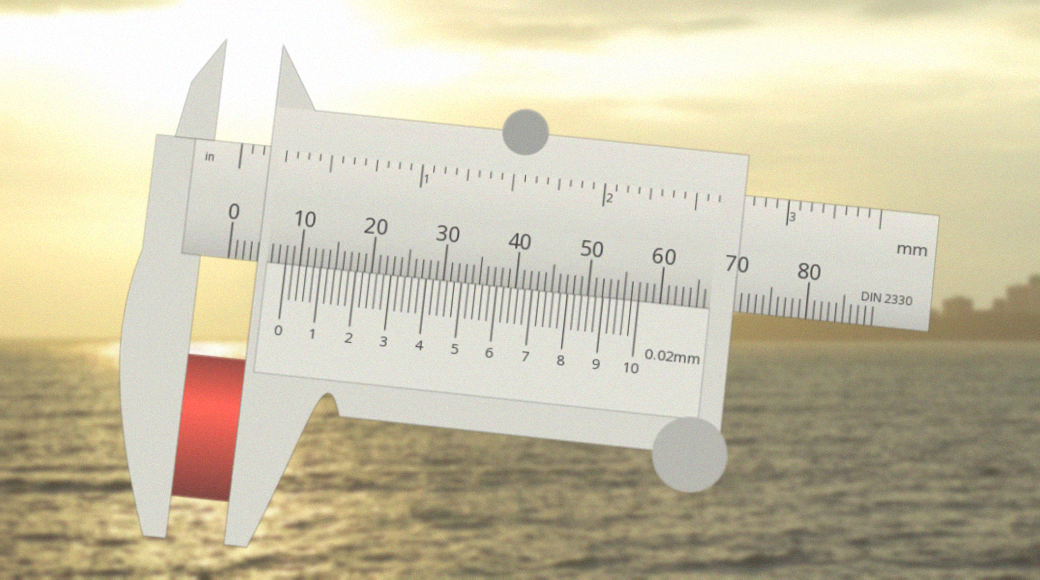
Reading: 8.0 mm
